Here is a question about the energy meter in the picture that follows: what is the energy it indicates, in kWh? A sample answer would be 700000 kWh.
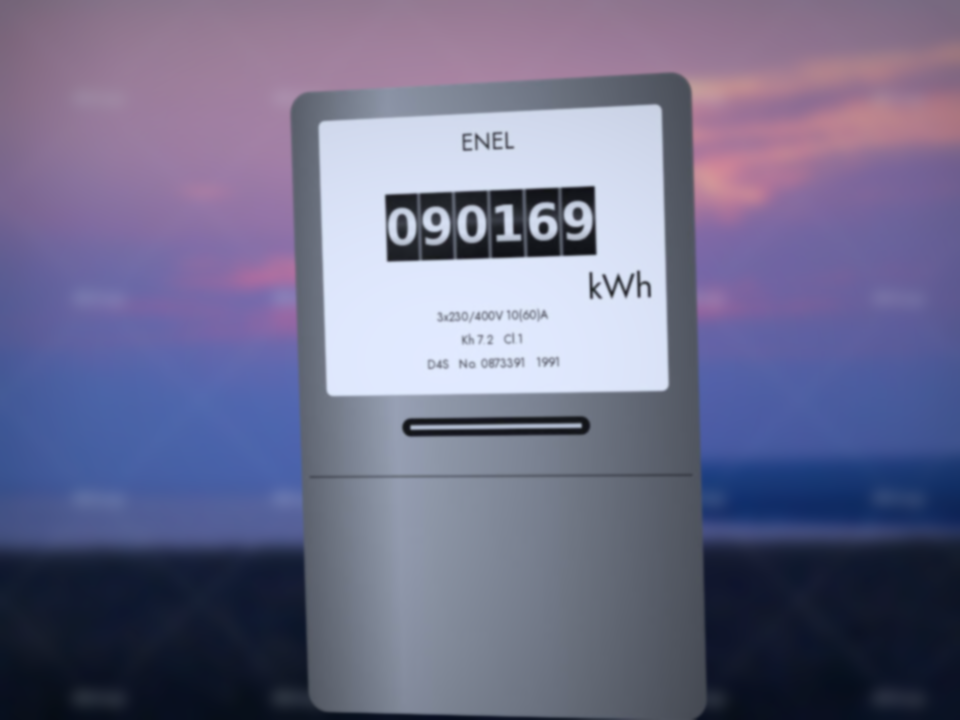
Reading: 90169 kWh
